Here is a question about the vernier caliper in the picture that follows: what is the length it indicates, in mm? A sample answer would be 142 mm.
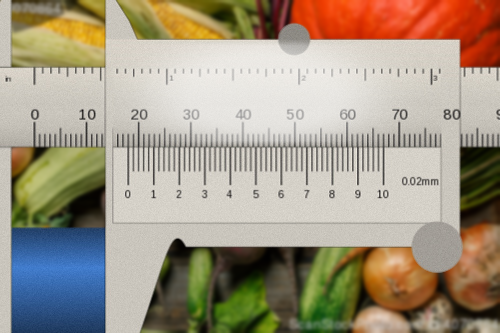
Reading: 18.0 mm
